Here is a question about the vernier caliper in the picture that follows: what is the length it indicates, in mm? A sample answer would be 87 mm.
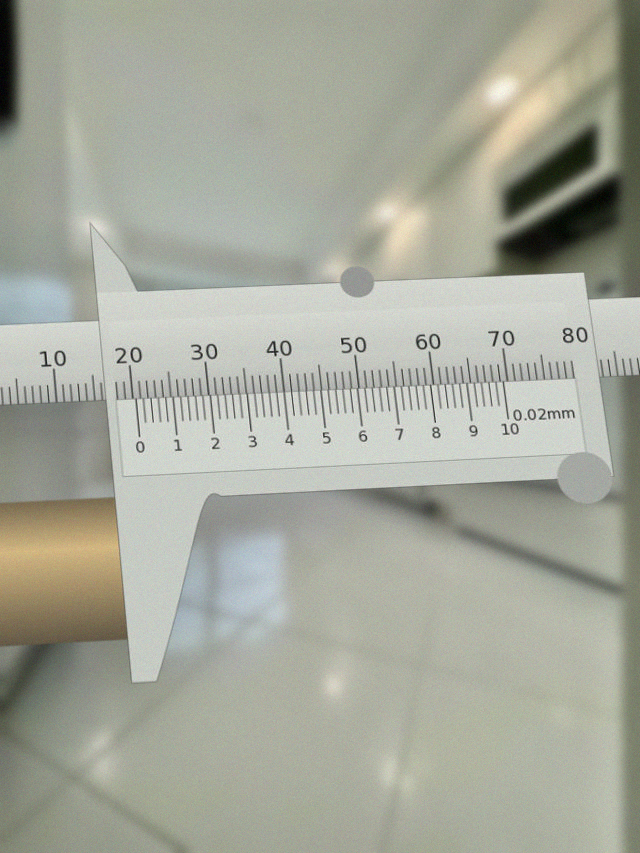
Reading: 20.4 mm
